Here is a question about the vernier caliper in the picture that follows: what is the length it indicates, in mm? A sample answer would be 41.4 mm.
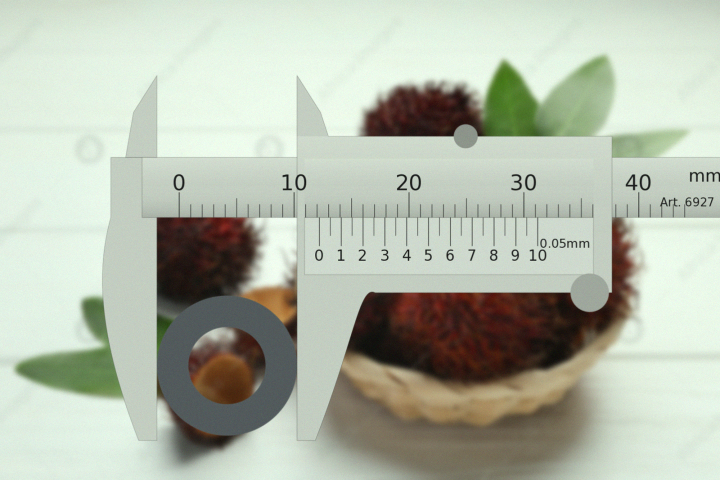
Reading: 12.2 mm
